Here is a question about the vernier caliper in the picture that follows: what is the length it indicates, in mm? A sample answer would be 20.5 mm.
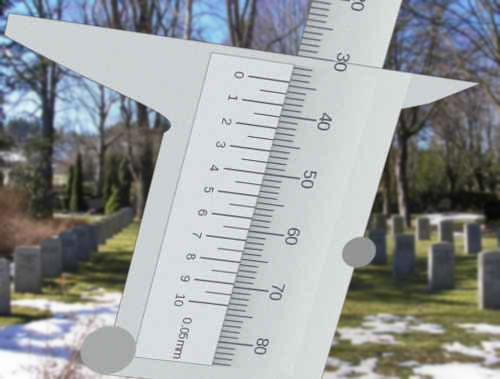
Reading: 34.4 mm
